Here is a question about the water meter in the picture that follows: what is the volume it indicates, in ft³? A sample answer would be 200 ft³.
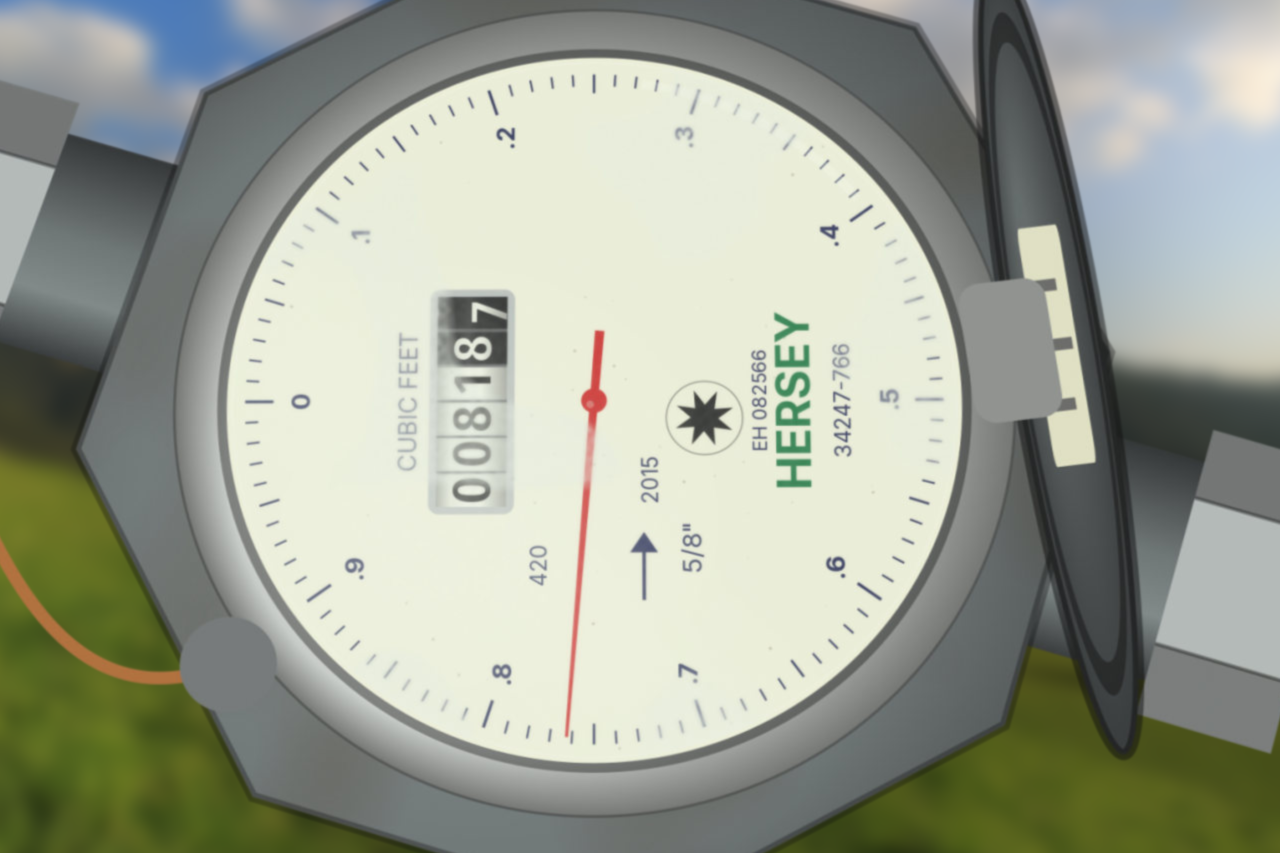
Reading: 8186.76 ft³
